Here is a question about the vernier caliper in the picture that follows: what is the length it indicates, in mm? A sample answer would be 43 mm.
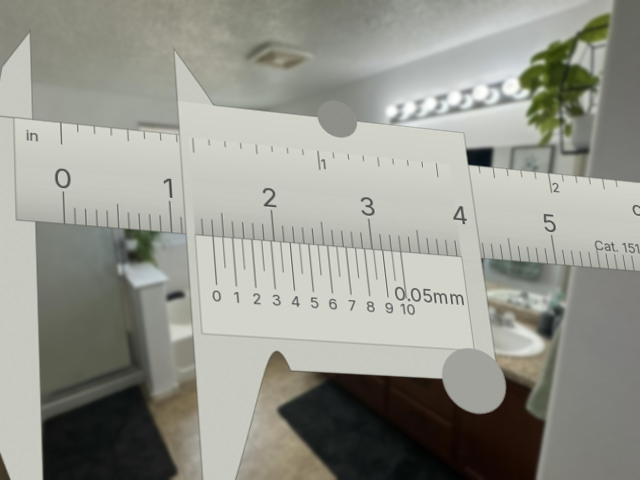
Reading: 14.0 mm
